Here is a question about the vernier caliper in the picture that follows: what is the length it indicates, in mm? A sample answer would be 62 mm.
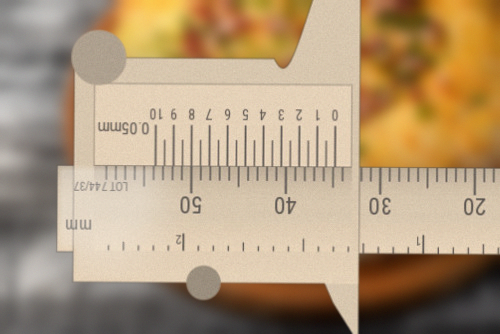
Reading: 34.8 mm
